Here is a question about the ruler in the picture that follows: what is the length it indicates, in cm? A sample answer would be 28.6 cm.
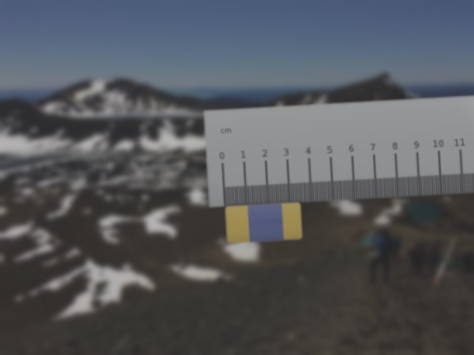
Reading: 3.5 cm
